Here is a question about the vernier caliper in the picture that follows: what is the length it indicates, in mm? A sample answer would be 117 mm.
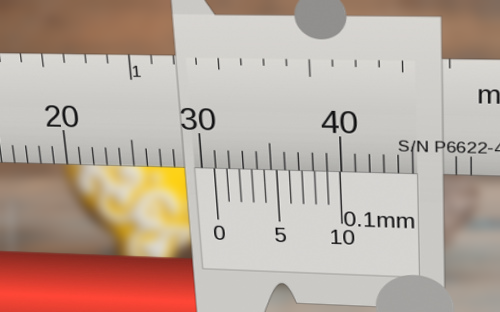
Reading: 30.9 mm
